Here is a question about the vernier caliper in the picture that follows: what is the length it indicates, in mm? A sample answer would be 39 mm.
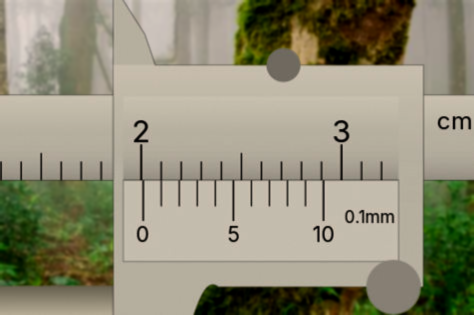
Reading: 20.1 mm
